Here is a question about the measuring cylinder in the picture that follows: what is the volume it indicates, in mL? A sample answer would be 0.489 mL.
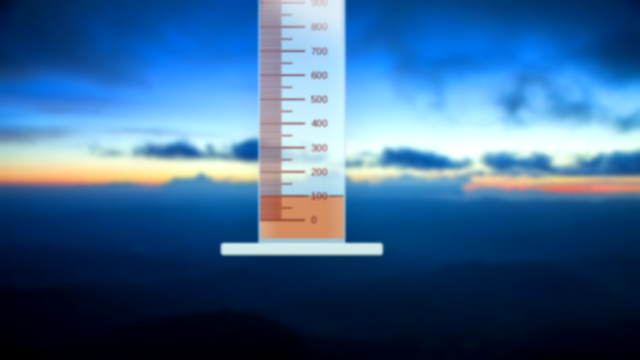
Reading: 100 mL
